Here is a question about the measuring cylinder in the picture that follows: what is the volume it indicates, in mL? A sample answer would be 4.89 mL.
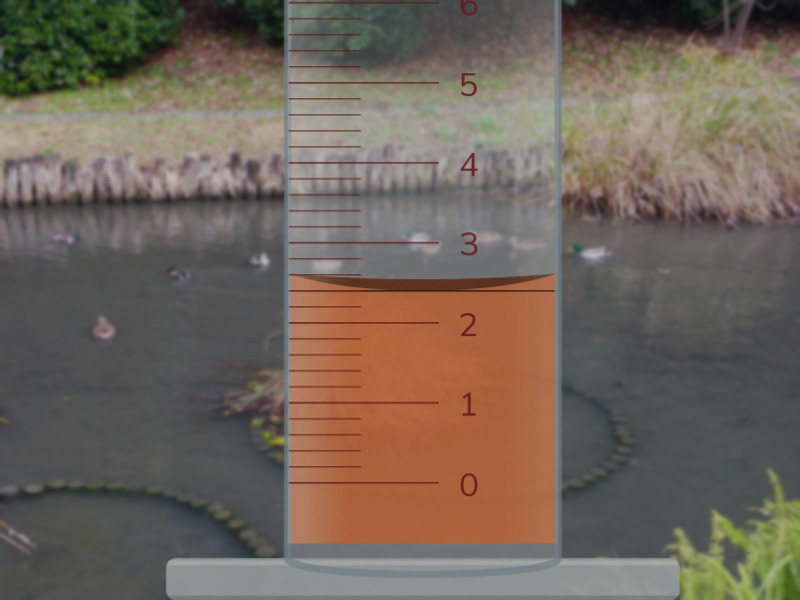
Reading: 2.4 mL
